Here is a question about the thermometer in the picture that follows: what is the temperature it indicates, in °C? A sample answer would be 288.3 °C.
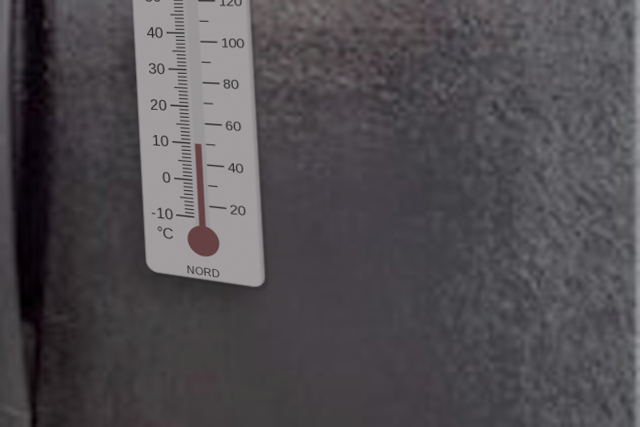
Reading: 10 °C
